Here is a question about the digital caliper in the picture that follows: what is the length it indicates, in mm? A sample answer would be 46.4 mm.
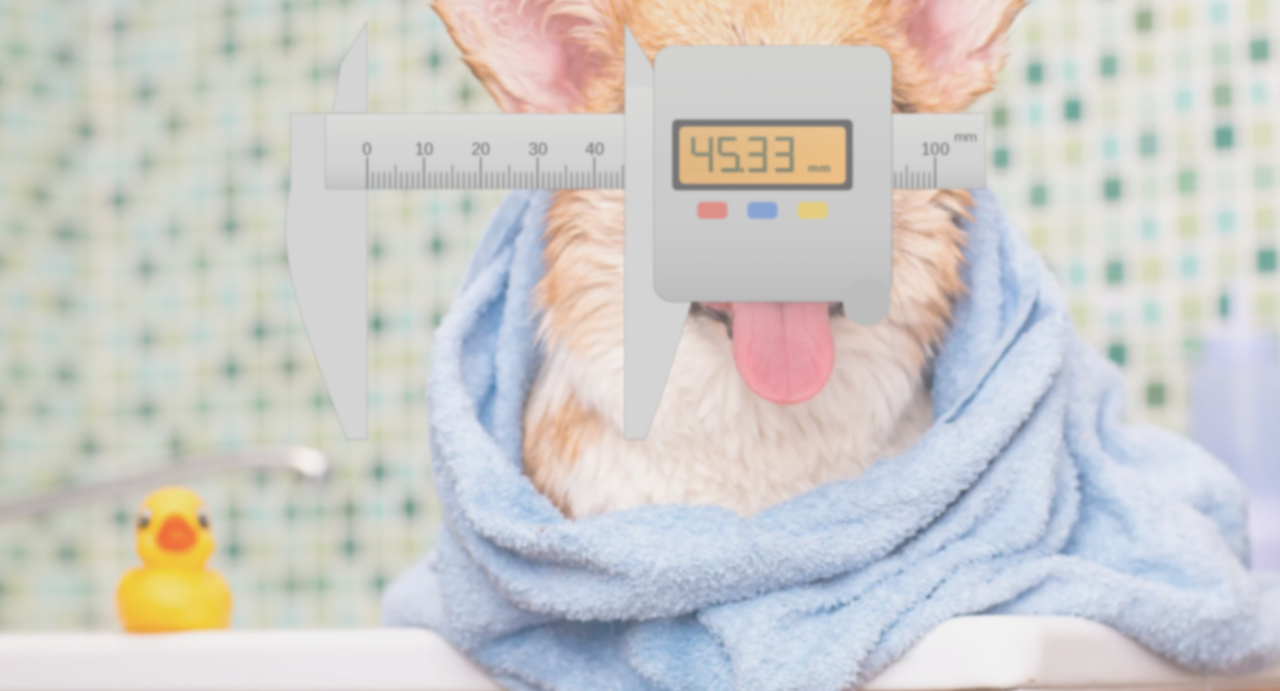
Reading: 45.33 mm
